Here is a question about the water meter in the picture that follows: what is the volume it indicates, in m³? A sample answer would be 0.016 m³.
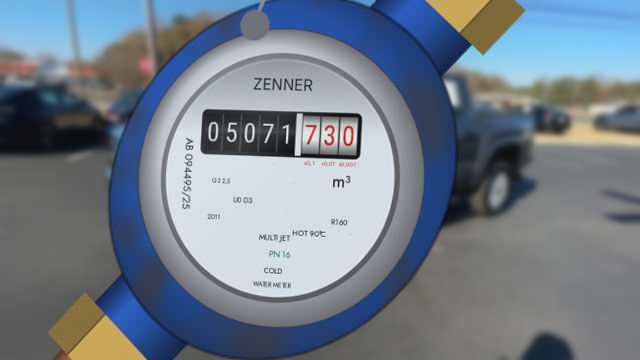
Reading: 5071.730 m³
